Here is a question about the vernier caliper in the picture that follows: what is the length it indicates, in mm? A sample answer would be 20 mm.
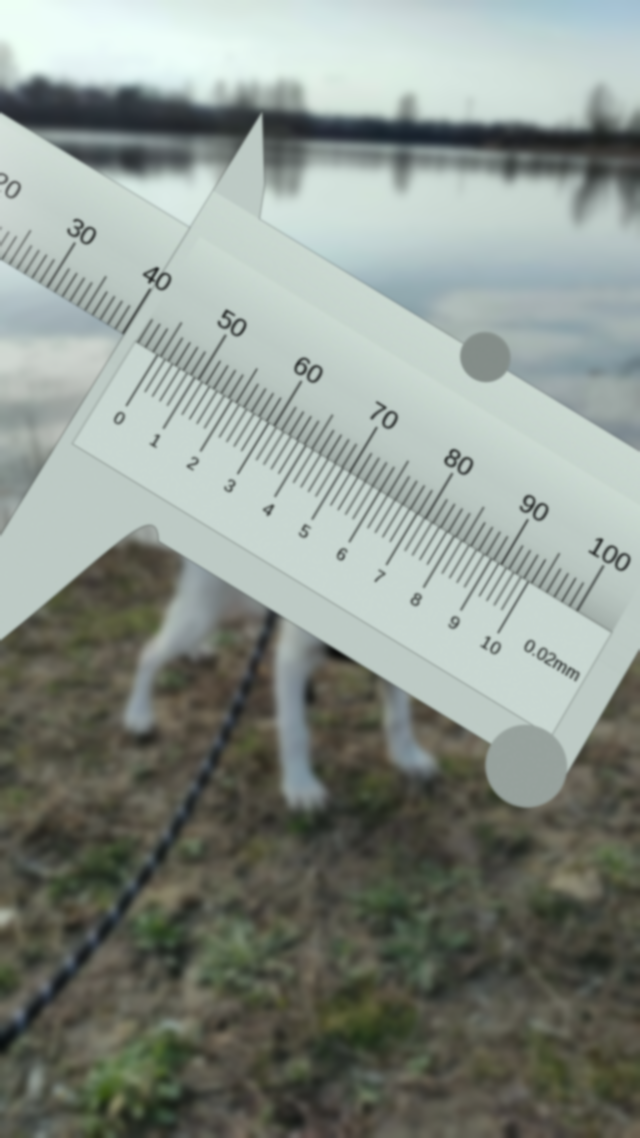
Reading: 44.6 mm
